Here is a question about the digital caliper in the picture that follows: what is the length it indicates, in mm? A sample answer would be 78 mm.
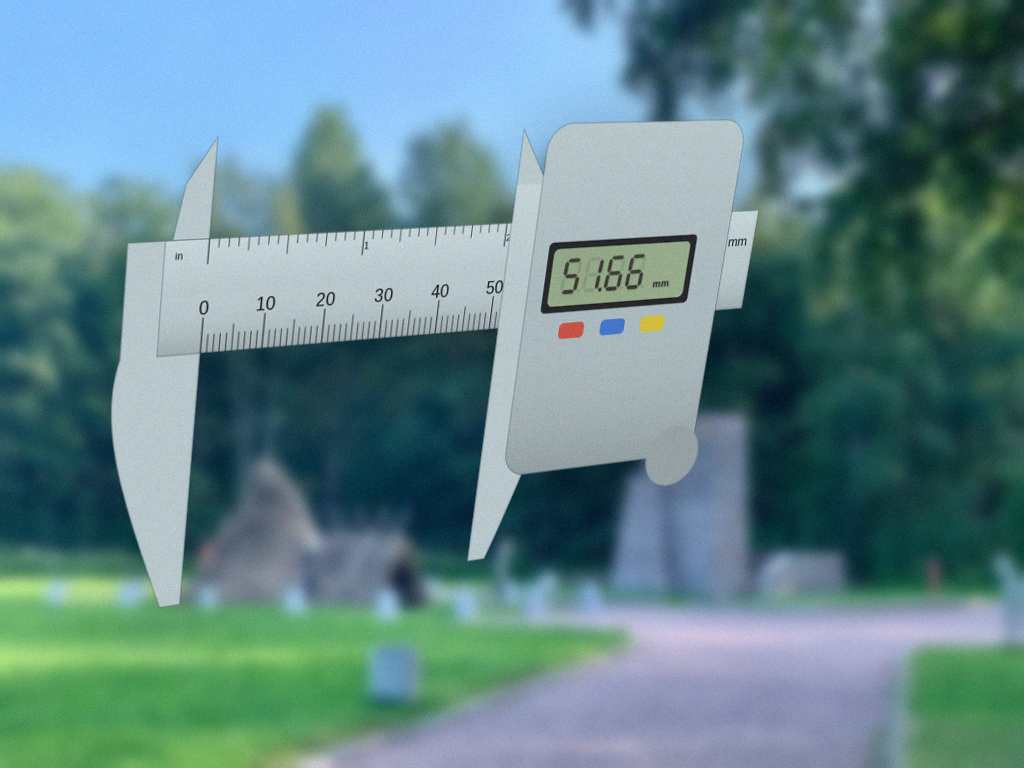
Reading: 51.66 mm
